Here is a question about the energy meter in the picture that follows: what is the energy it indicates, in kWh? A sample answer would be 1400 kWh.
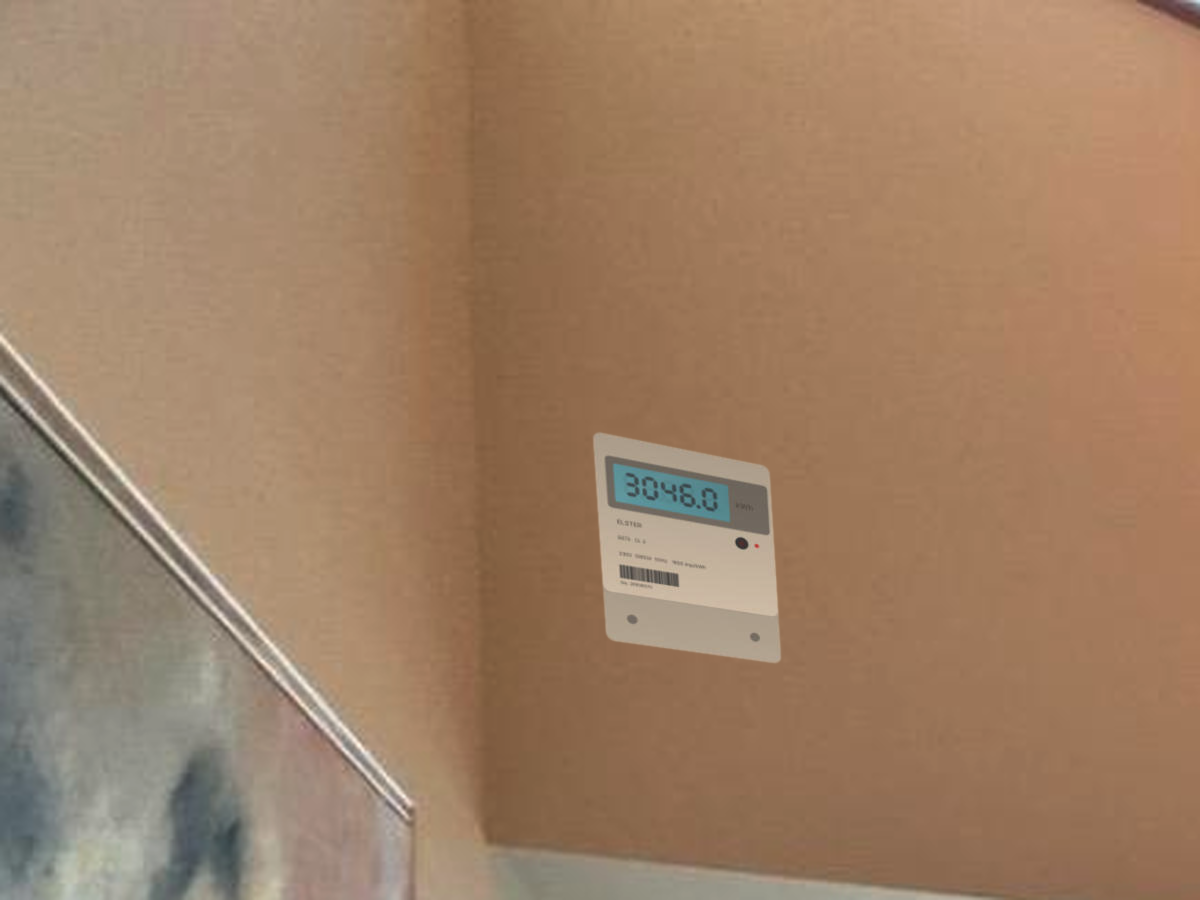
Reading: 3046.0 kWh
